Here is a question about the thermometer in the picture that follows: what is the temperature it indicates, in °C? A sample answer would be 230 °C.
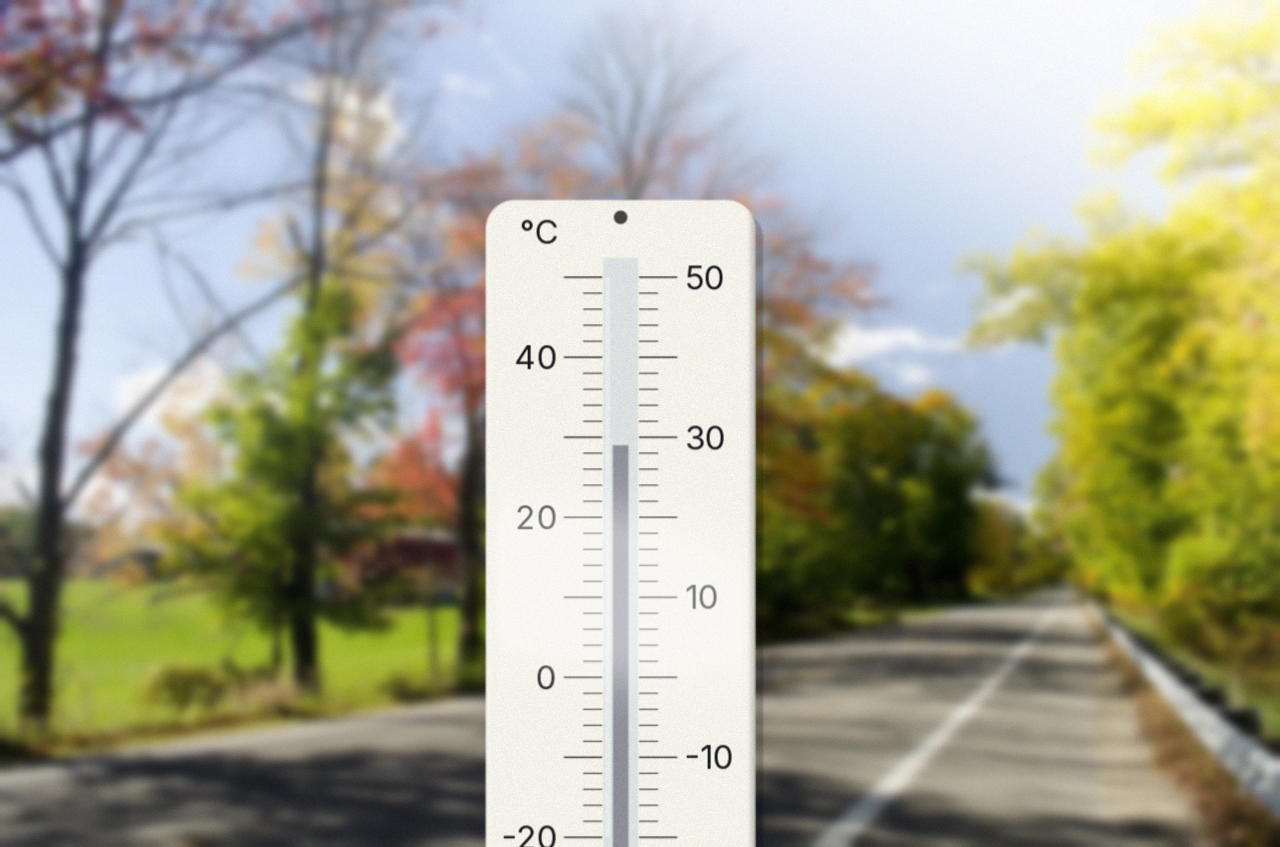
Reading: 29 °C
